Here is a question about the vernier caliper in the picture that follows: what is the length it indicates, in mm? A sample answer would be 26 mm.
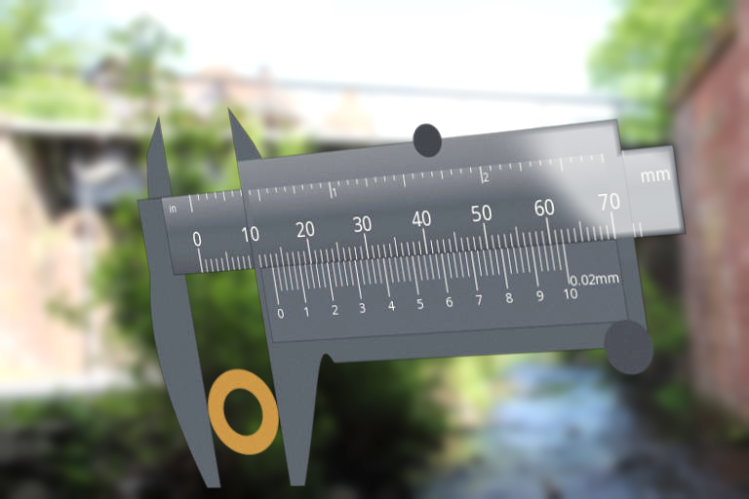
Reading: 13.0 mm
